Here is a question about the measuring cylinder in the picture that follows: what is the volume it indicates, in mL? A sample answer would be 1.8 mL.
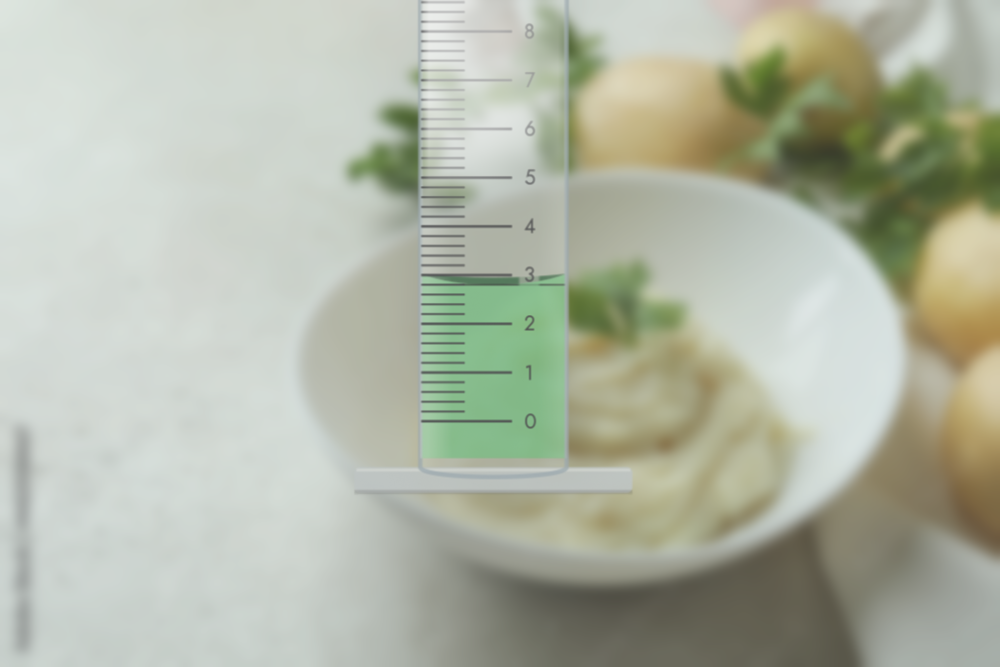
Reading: 2.8 mL
